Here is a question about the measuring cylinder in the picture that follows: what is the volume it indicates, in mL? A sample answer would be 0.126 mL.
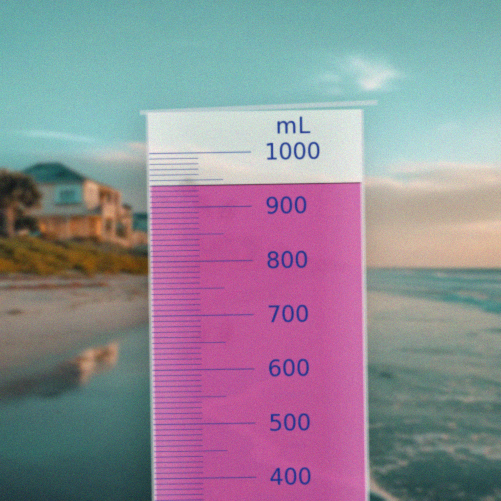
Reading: 940 mL
